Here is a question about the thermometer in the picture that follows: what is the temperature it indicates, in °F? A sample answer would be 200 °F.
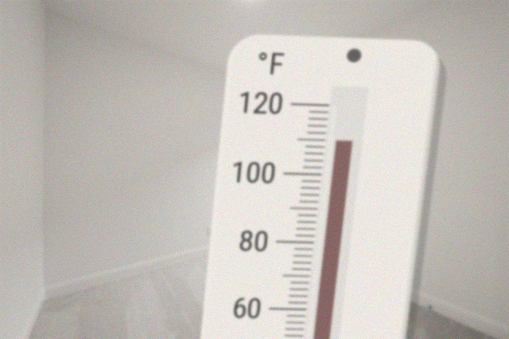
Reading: 110 °F
